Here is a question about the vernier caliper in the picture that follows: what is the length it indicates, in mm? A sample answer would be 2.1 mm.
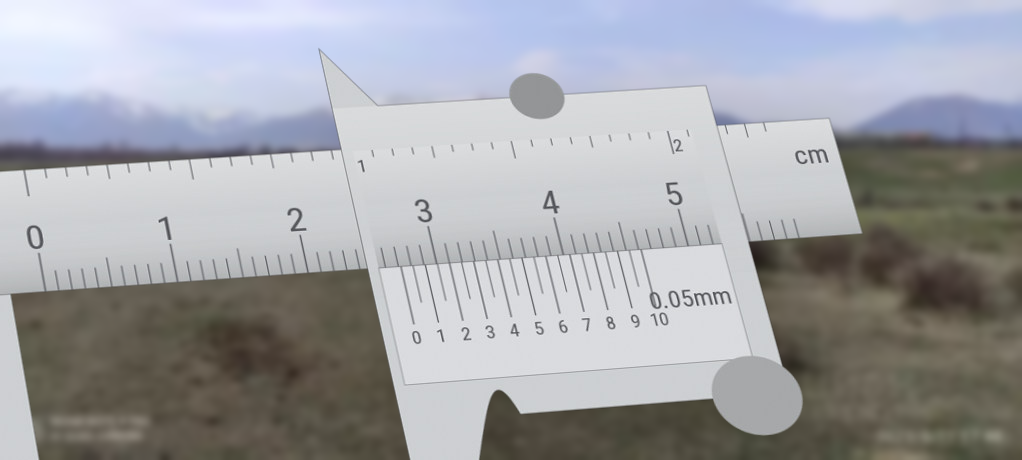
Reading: 27.2 mm
